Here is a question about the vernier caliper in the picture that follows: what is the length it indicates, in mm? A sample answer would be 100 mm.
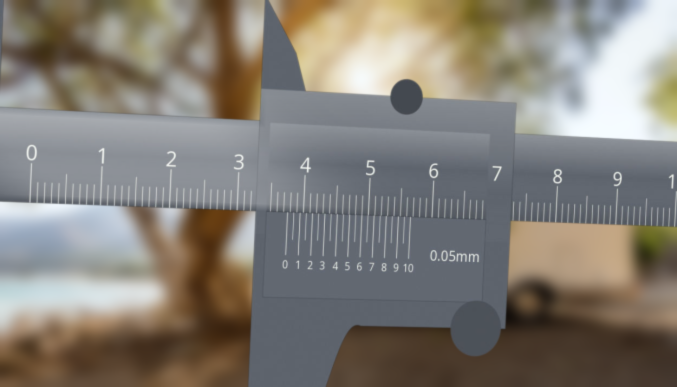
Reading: 37.6 mm
